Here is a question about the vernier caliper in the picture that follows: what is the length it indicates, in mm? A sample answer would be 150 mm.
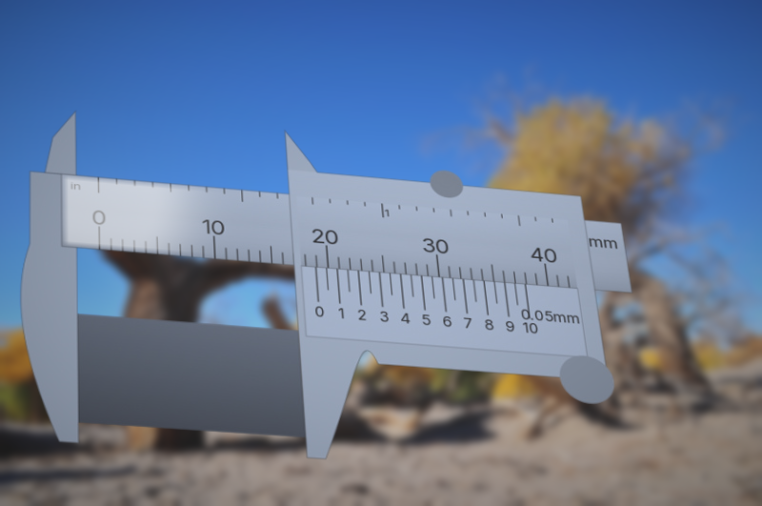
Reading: 18.9 mm
